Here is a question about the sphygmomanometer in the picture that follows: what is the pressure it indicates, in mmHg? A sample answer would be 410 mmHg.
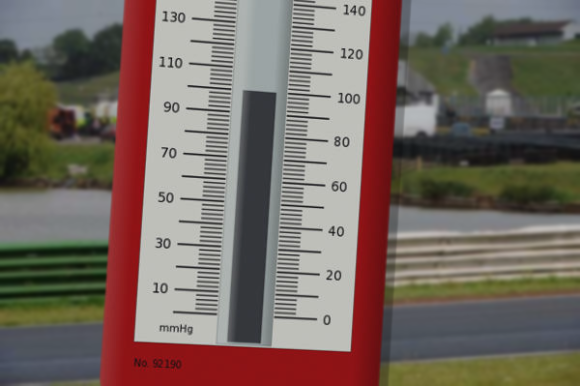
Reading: 100 mmHg
